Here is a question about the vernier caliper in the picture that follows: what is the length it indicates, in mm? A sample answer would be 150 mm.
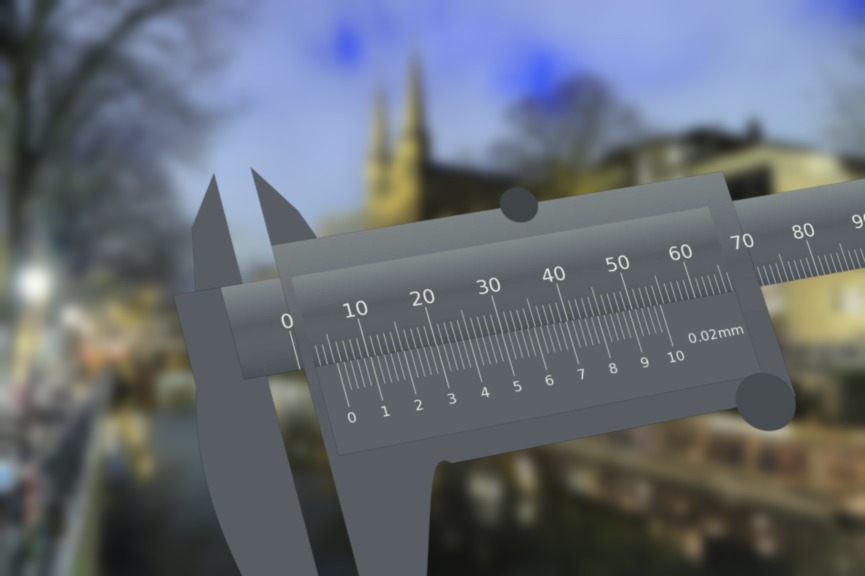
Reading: 5.4 mm
